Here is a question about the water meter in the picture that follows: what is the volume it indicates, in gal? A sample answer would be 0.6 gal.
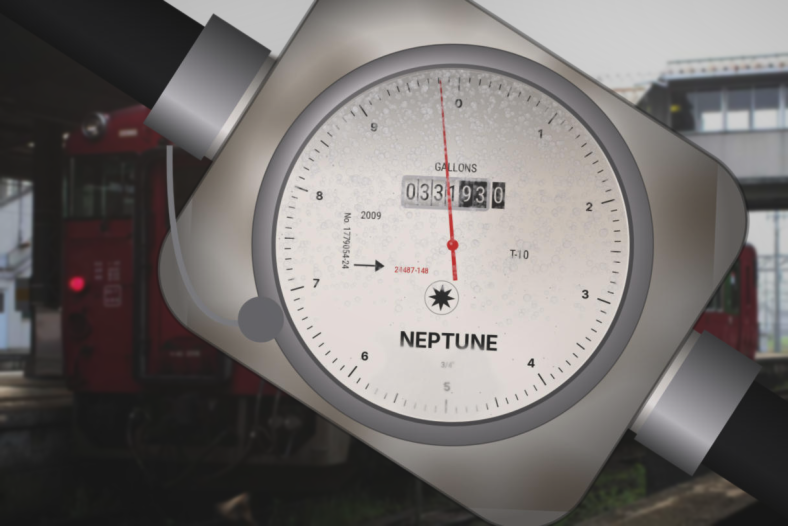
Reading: 331929.8 gal
